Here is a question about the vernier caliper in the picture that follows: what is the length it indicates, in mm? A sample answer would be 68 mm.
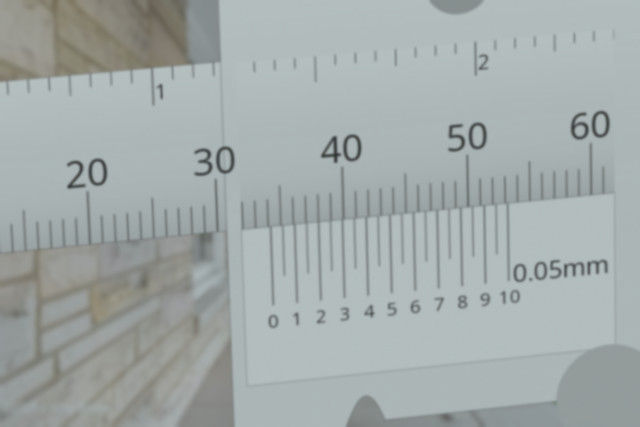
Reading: 34.2 mm
